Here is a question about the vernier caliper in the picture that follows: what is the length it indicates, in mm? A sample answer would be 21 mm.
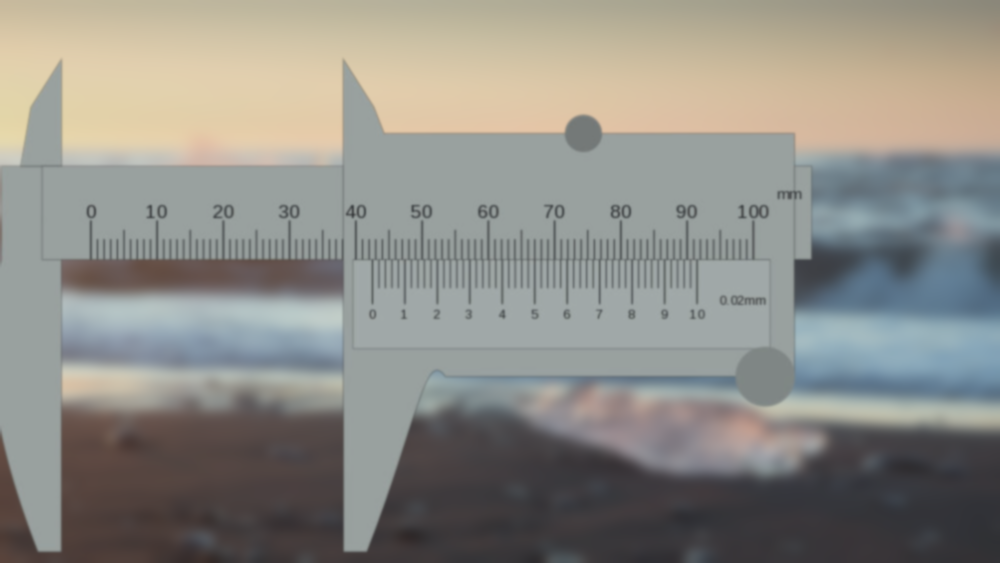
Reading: 42.5 mm
